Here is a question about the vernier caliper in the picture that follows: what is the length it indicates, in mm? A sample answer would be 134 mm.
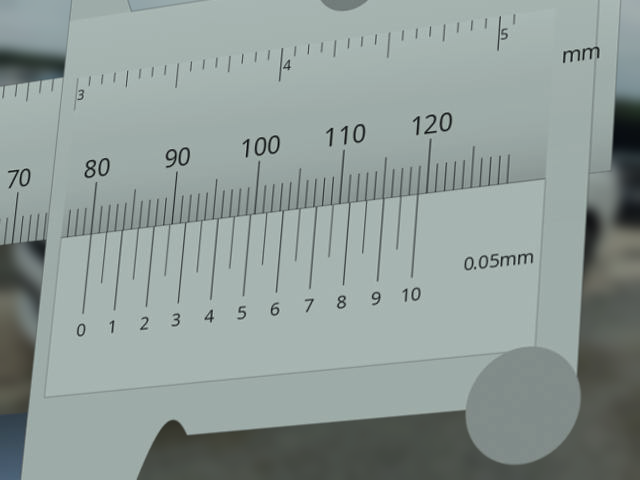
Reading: 80.0 mm
